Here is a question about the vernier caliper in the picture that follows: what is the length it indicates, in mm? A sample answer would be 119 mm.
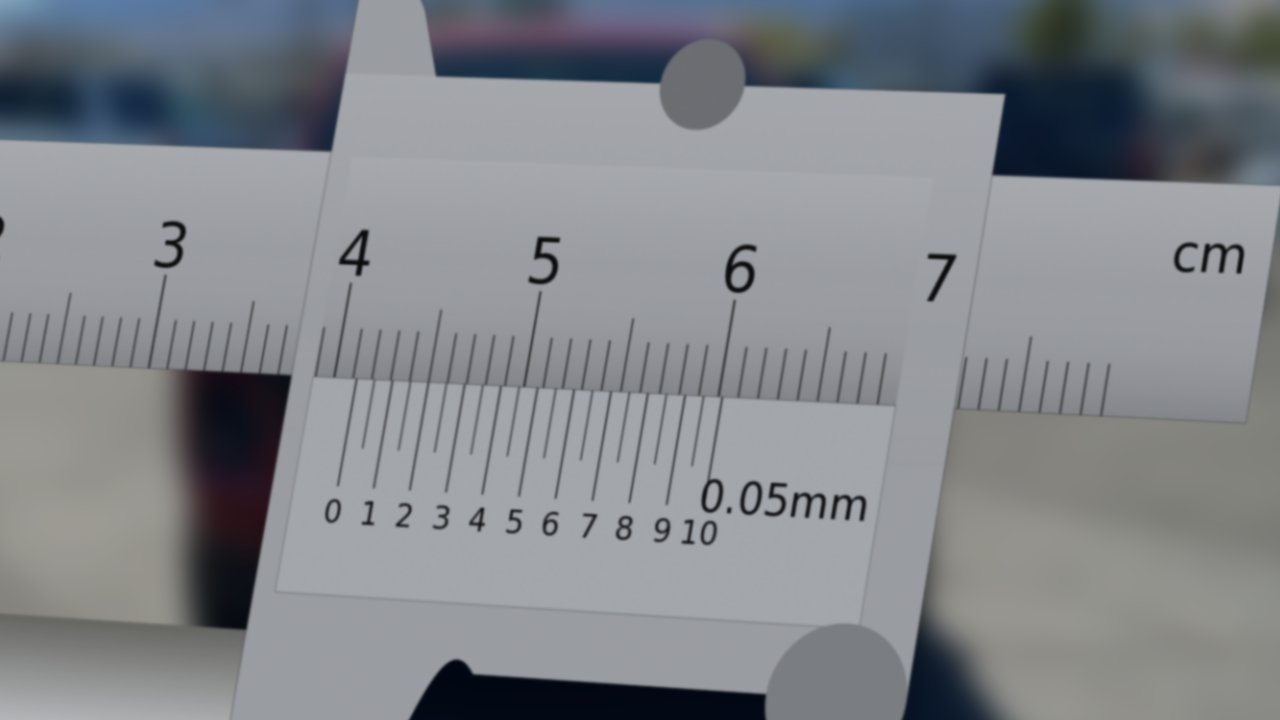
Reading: 41.2 mm
